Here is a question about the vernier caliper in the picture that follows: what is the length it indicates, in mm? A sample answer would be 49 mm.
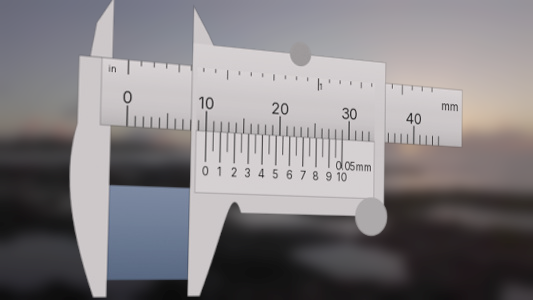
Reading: 10.0 mm
